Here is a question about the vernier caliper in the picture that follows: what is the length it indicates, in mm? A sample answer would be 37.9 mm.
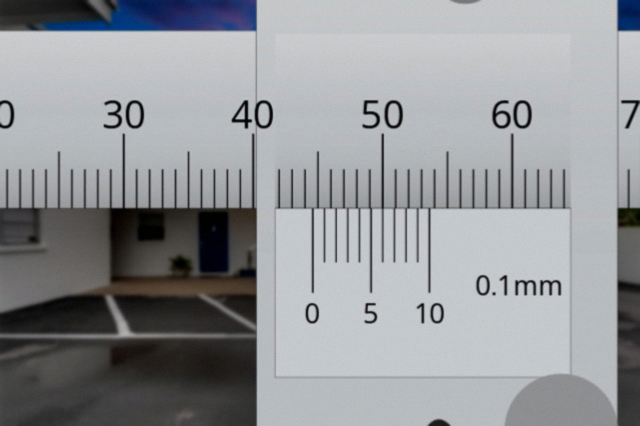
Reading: 44.6 mm
